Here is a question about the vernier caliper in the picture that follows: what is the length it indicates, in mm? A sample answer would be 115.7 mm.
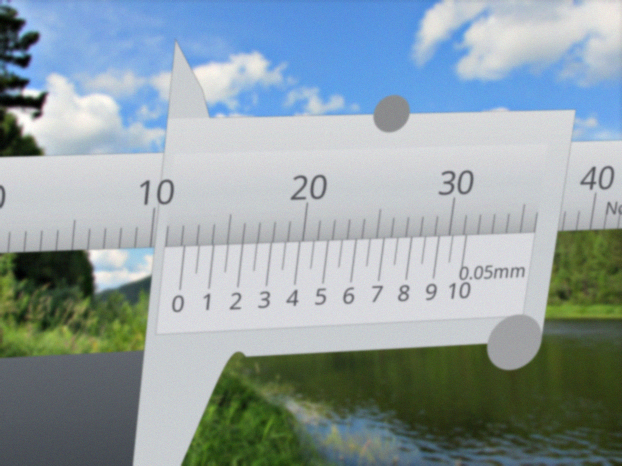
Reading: 12.2 mm
